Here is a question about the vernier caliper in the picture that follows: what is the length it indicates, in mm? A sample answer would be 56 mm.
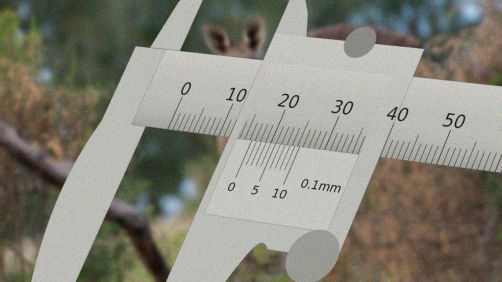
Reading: 16.4 mm
